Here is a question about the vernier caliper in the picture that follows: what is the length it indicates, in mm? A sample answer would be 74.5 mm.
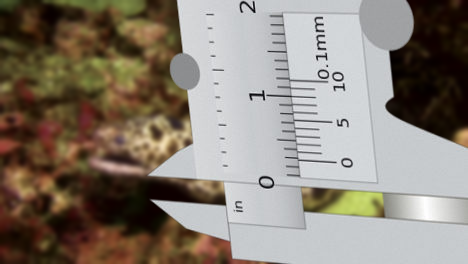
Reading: 2.8 mm
